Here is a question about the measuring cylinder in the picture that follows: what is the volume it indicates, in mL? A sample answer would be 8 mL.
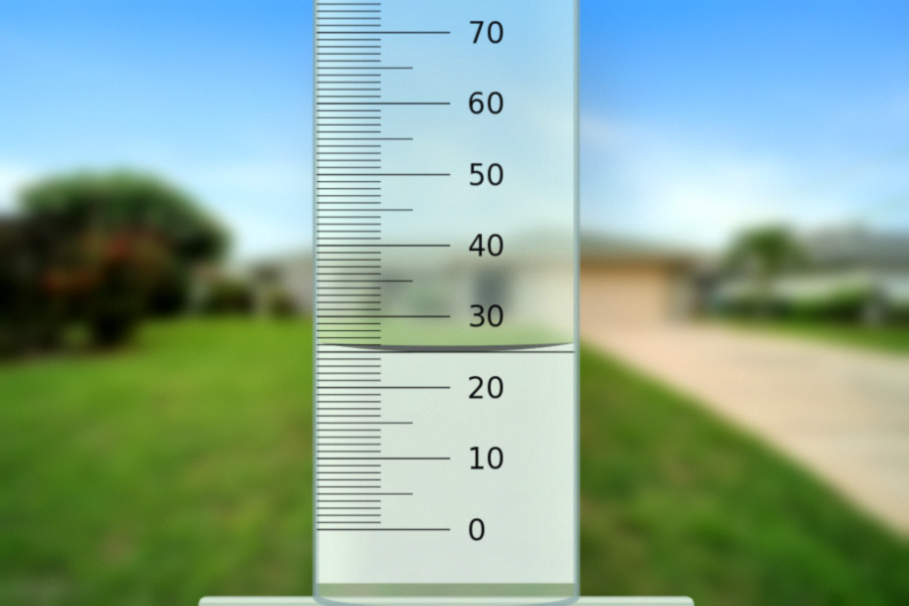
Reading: 25 mL
